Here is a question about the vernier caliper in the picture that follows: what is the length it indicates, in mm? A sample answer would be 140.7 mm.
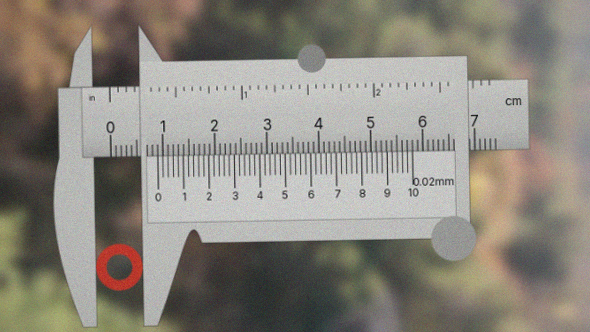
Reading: 9.0 mm
